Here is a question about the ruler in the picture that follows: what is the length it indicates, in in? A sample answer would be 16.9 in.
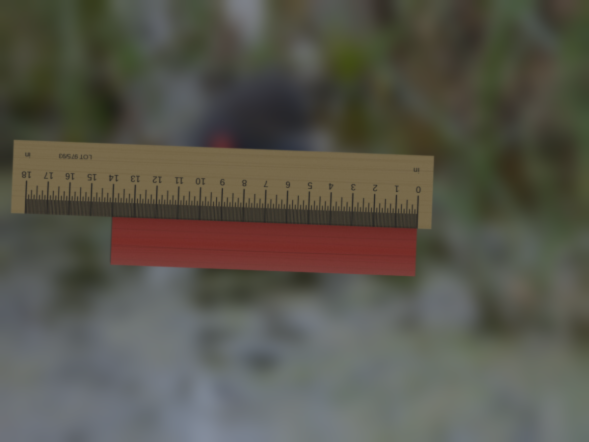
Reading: 14 in
